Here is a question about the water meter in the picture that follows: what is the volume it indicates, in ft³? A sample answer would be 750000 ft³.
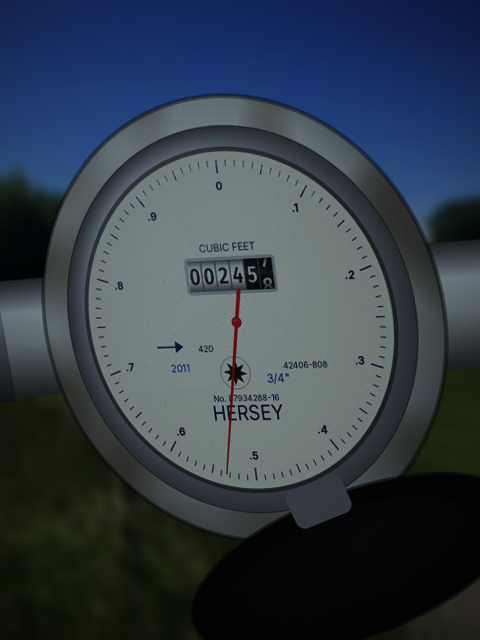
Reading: 2457.53 ft³
